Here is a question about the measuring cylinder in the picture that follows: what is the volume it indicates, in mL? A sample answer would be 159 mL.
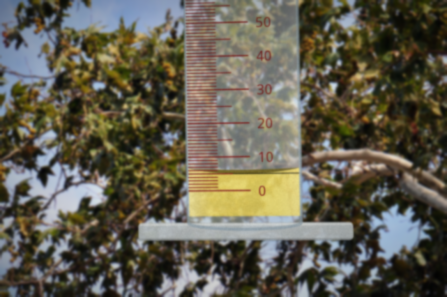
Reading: 5 mL
